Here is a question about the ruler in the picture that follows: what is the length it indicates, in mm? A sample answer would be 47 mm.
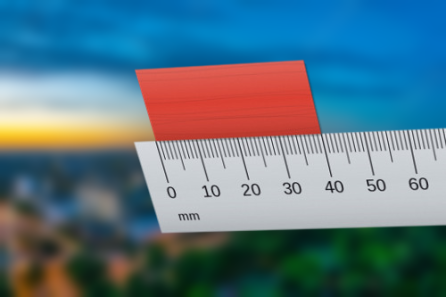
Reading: 40 mm
